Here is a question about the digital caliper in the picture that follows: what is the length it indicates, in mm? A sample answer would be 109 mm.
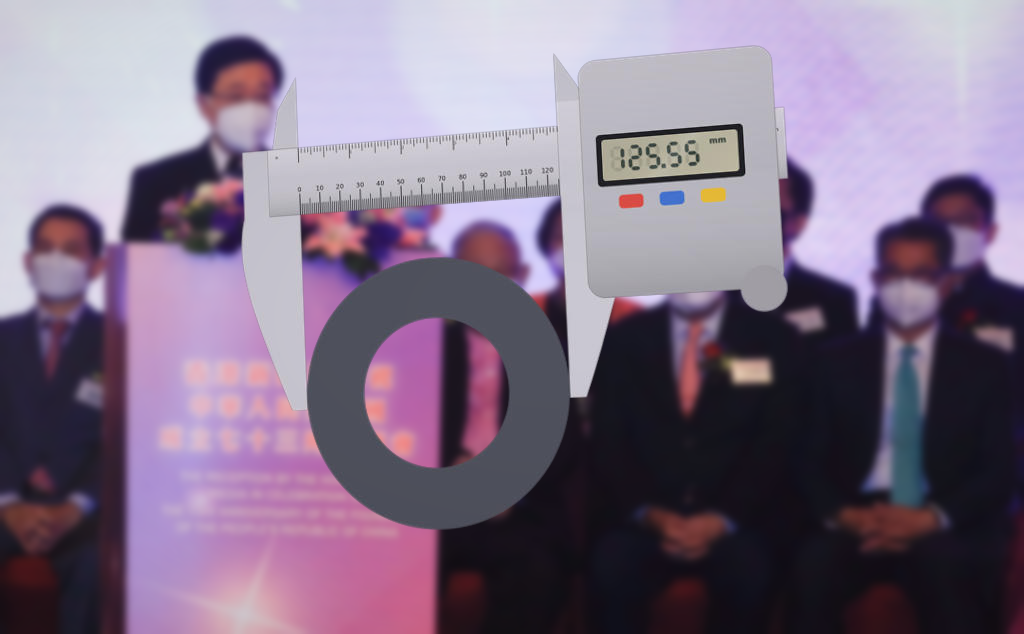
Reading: 125.55 mm
